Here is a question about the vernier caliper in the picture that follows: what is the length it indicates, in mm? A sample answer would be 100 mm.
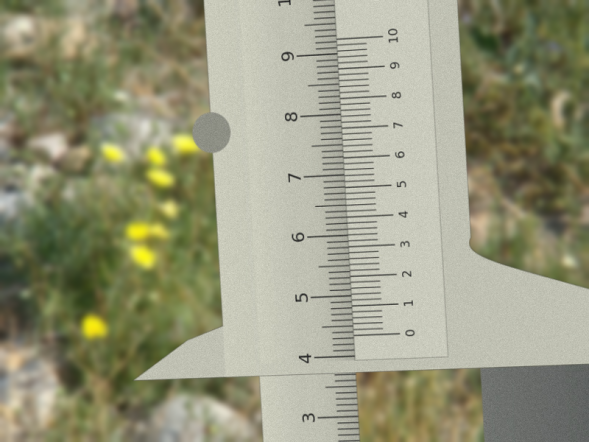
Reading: 43.4 mm
